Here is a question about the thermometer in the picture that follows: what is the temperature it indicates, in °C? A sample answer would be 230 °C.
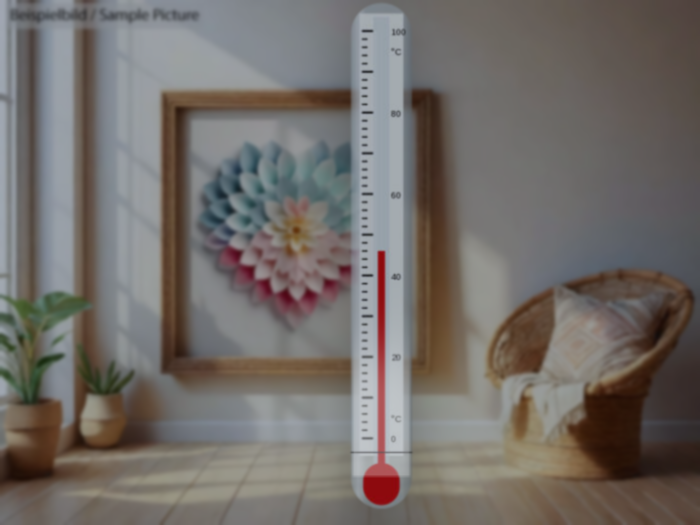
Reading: 46 °C
